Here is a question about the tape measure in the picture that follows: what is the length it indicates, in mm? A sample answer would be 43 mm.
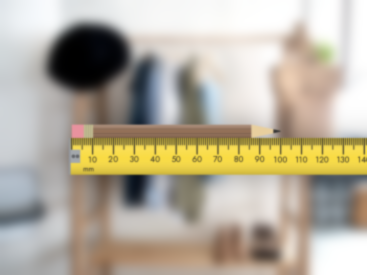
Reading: 100 mm
